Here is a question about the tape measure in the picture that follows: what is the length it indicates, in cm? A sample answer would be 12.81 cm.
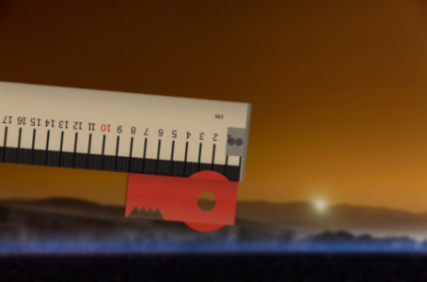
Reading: 8 cm
